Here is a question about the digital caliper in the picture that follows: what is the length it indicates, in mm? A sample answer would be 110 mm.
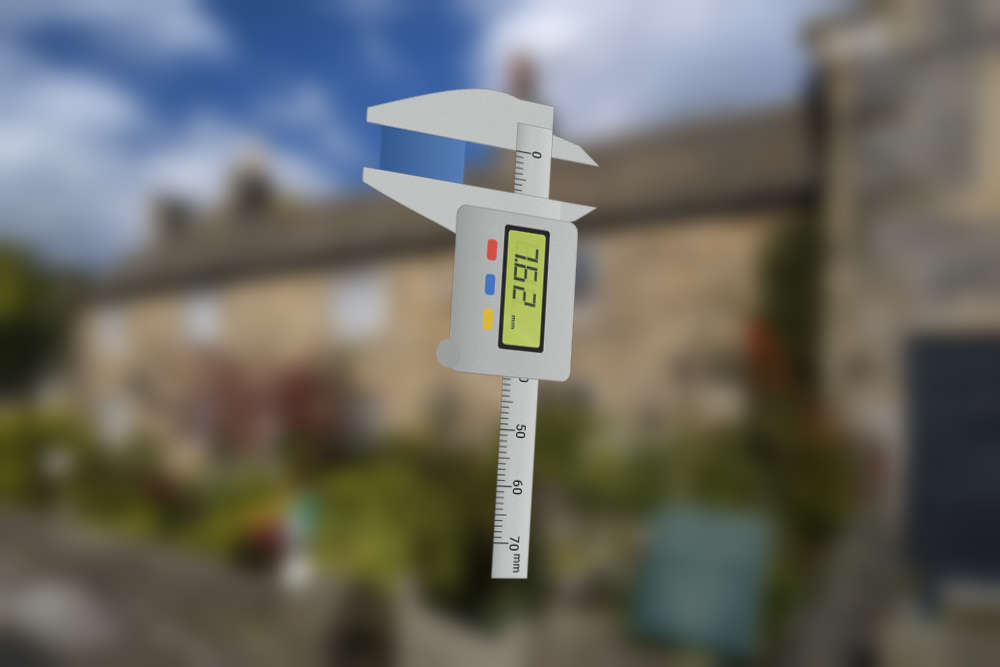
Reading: 7.62 mm
